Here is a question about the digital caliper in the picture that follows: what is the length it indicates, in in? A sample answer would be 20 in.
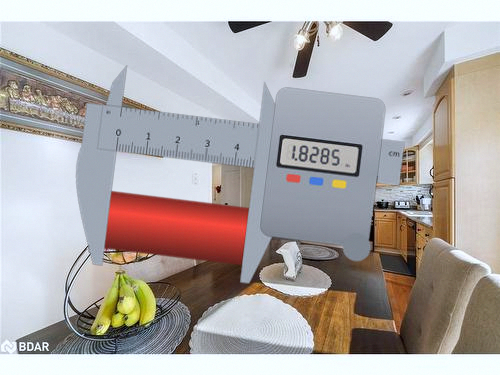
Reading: 1.8285 in
